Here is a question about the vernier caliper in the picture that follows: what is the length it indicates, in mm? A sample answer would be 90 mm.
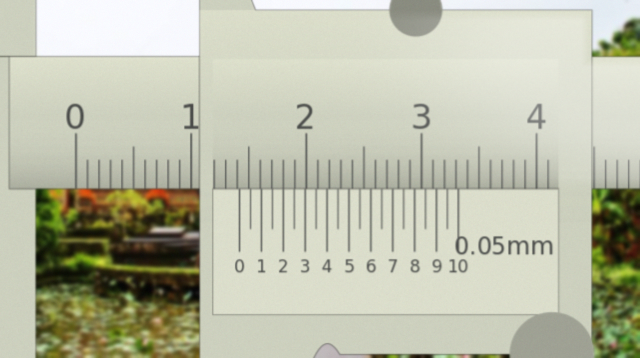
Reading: 14.2 mm
